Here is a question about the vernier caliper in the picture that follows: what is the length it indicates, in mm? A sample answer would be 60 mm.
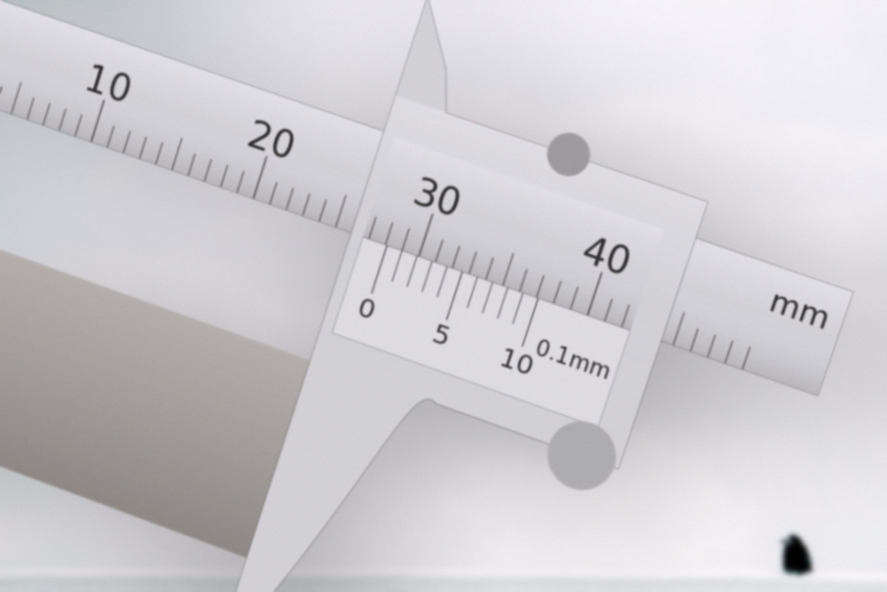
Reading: 28.1 mm
